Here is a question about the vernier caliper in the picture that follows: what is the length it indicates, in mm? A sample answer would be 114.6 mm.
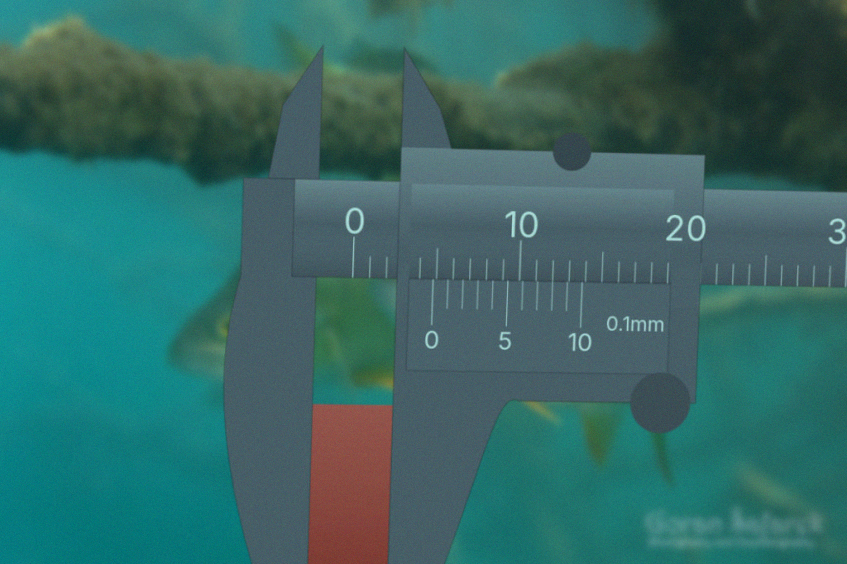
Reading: 4.8 mm
